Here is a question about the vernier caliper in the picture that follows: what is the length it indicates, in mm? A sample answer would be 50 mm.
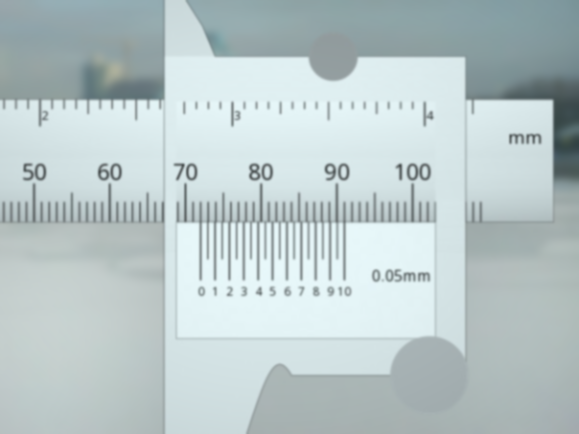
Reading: 72.0 mm
